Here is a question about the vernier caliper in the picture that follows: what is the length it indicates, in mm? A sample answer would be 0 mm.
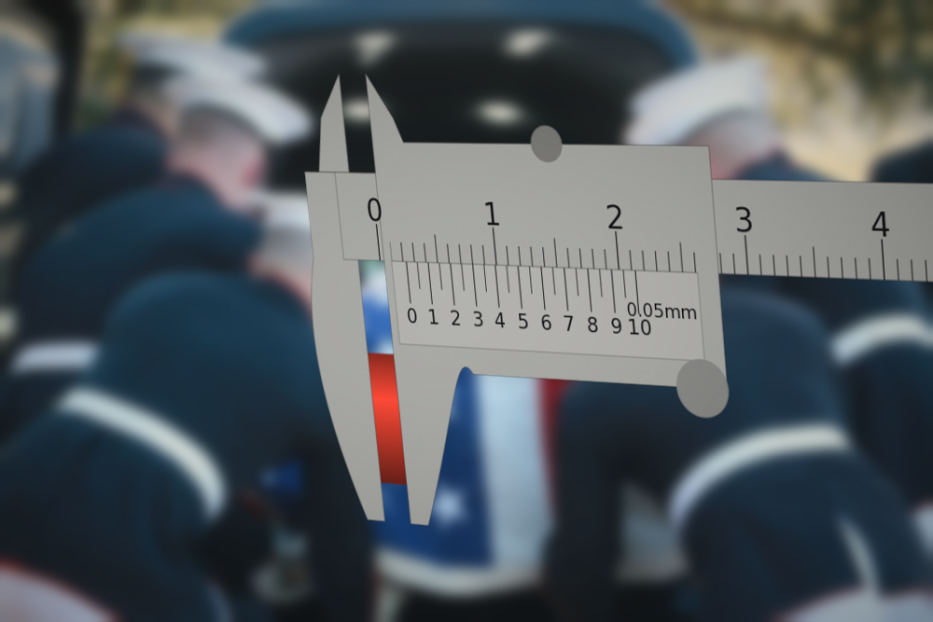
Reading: 2.3 mm
